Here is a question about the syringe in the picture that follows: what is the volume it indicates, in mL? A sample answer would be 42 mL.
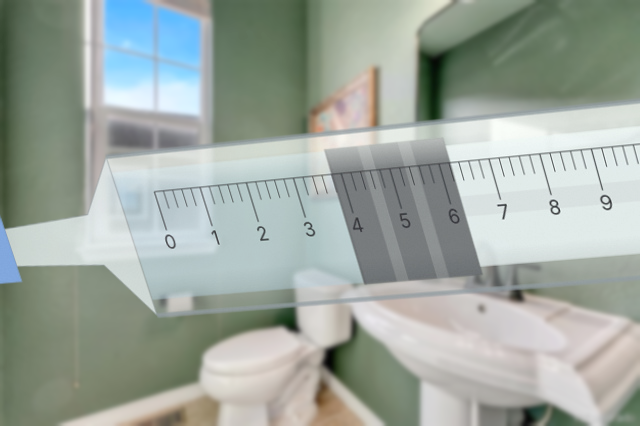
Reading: 3.8 mL
